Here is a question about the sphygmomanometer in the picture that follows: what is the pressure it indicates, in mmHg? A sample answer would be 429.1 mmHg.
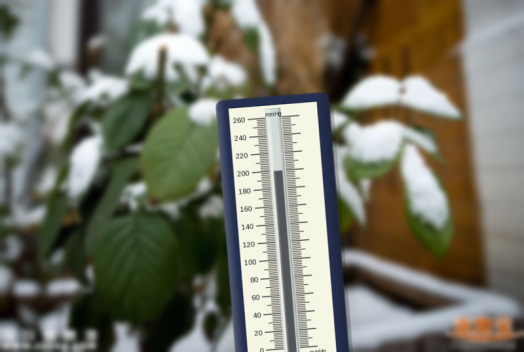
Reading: 200 mmHg
